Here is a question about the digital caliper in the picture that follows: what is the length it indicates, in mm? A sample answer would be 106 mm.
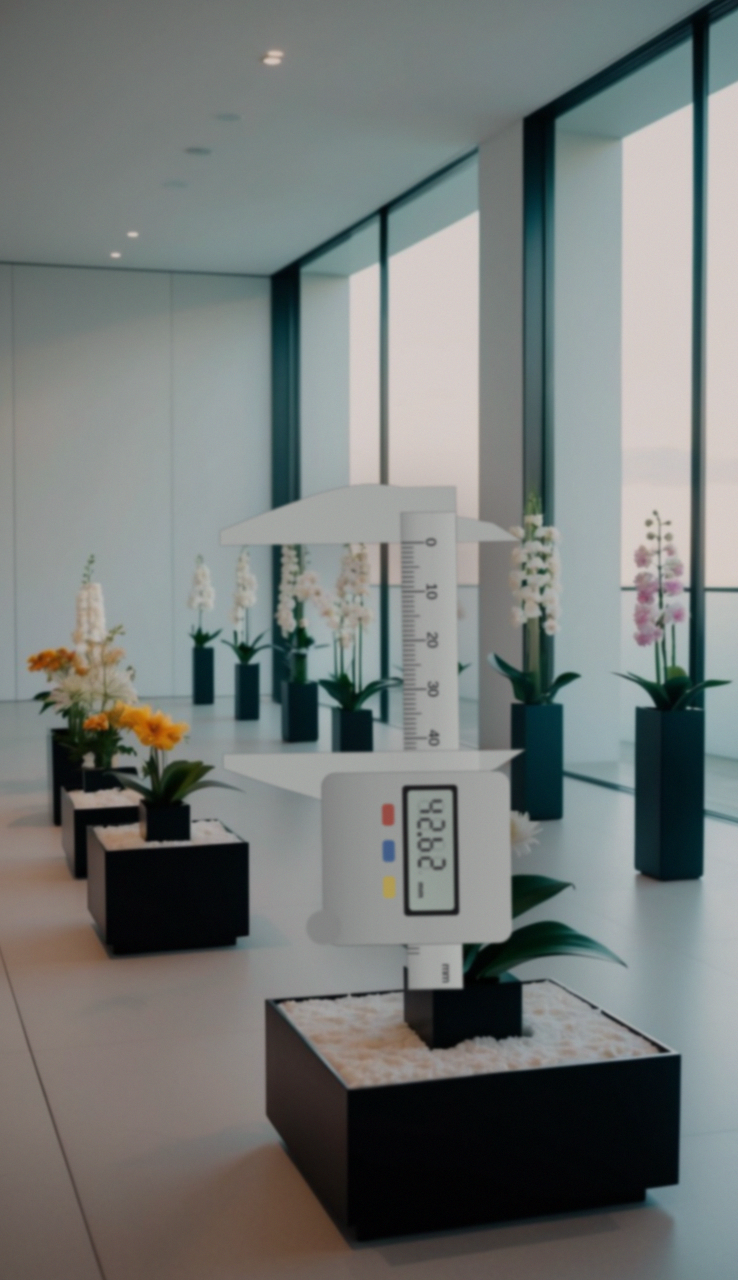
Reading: 42.62 mm
